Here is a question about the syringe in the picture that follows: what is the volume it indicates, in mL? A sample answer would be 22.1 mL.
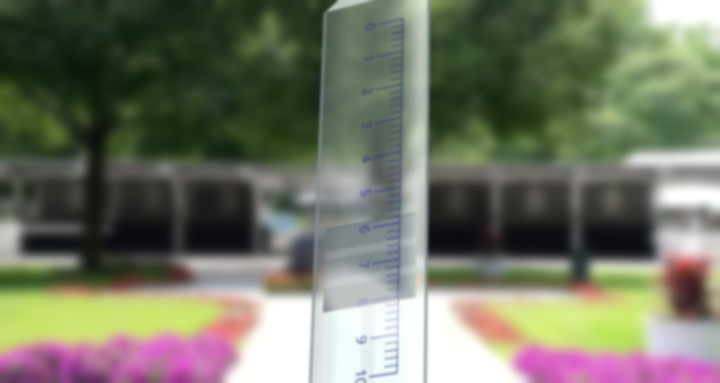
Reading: 5.8 mL
